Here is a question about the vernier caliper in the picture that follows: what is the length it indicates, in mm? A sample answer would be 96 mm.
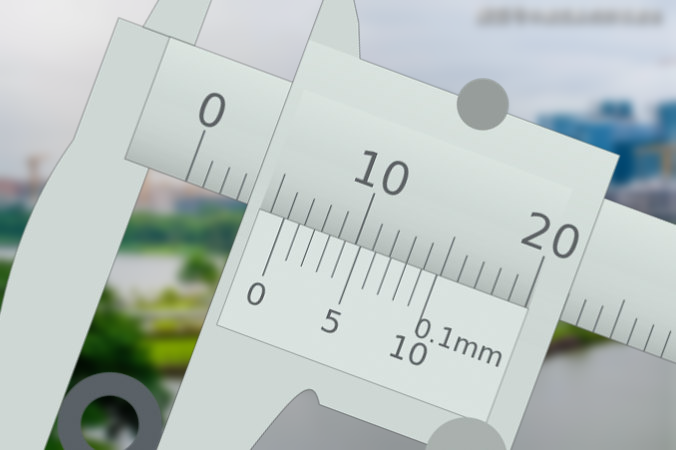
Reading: 5.8 mm
